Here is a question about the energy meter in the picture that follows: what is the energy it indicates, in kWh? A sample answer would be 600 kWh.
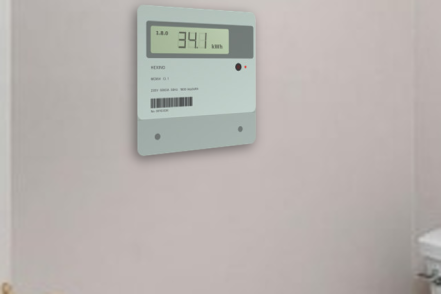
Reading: 34.1 kWh
